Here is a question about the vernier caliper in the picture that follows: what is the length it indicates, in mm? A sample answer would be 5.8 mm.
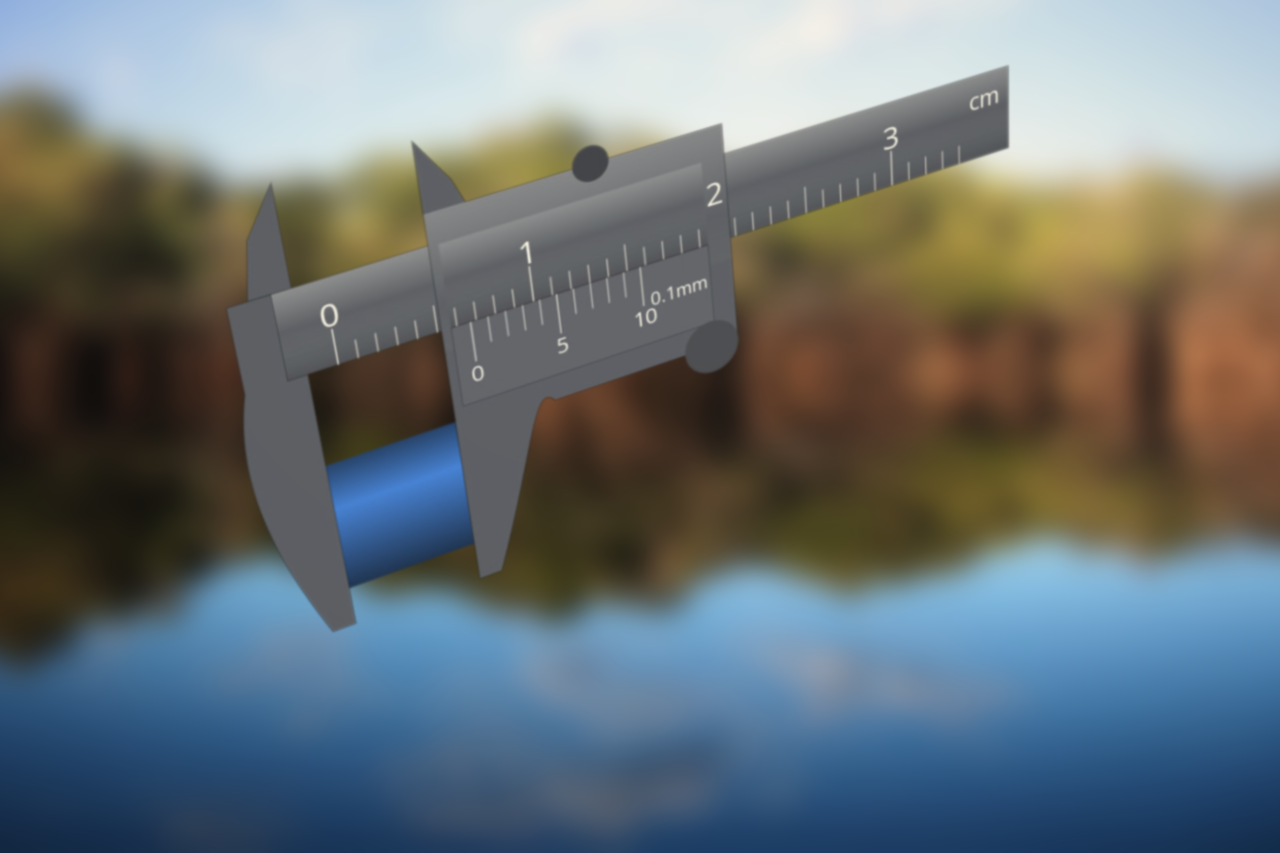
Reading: 6.7 mm
